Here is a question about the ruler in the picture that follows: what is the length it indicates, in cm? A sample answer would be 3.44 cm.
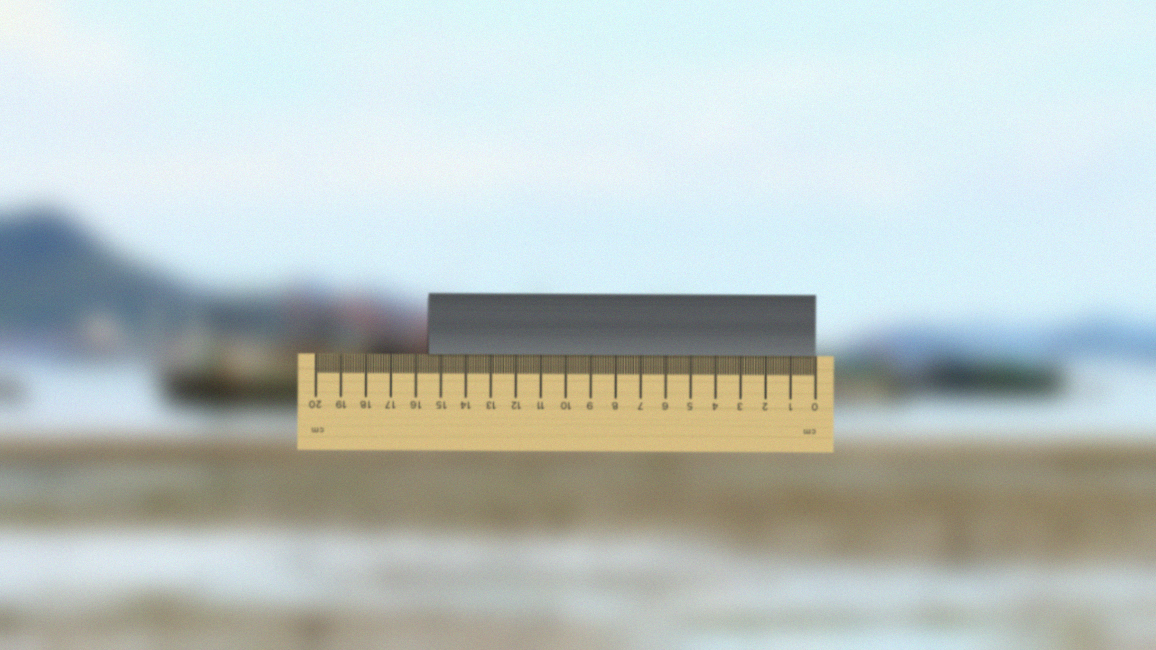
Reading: 15.5 cm
